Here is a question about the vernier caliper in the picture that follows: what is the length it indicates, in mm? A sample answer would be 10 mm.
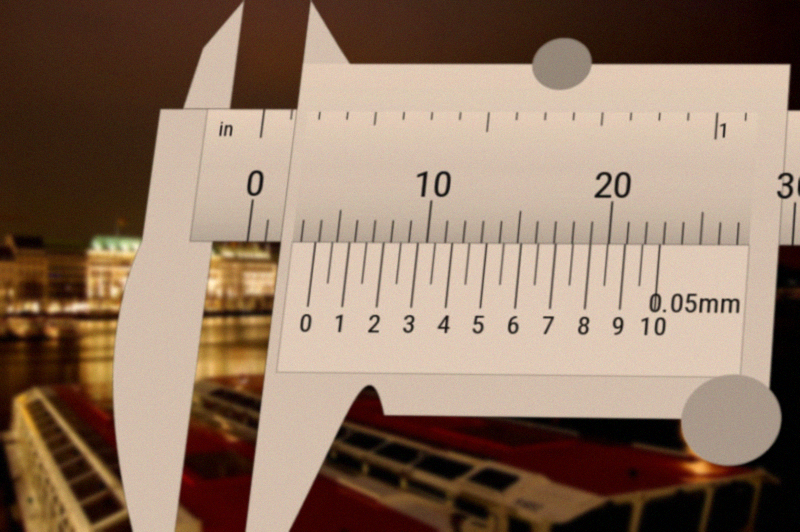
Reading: 3.8 mm
